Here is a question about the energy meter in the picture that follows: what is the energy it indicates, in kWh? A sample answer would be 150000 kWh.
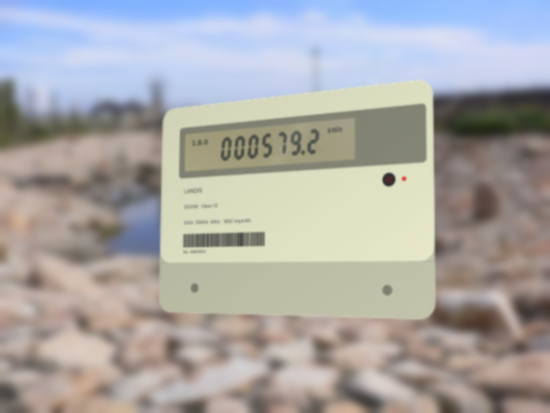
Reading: 579.2 kWh
